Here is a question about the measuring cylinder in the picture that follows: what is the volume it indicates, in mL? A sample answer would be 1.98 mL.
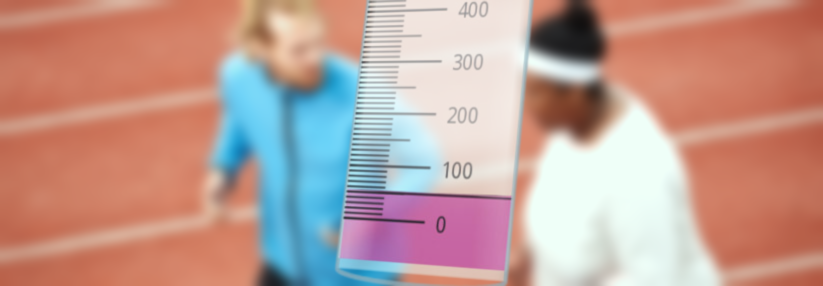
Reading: 50 mL
